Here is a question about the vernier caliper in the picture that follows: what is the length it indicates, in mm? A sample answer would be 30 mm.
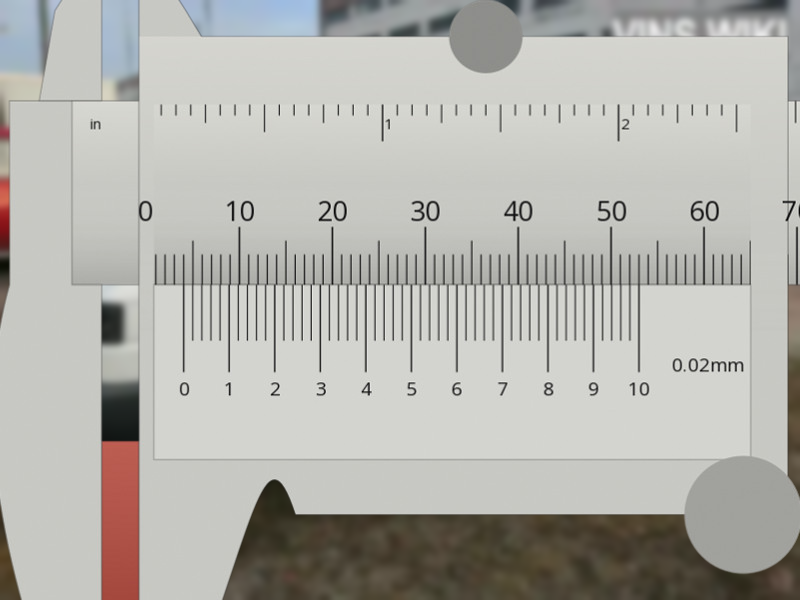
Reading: 4.0 mm
